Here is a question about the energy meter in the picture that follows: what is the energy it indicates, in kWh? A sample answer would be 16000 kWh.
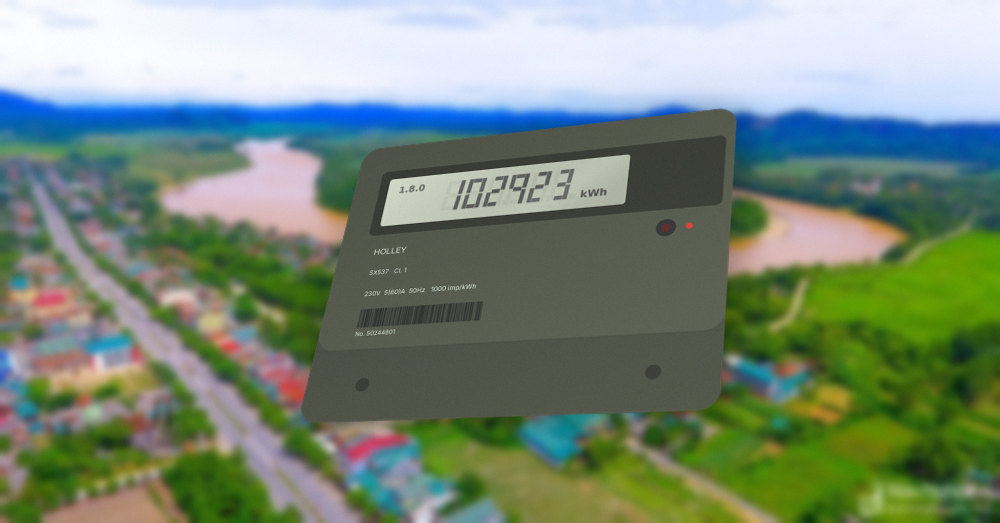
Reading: 102923 kWh
